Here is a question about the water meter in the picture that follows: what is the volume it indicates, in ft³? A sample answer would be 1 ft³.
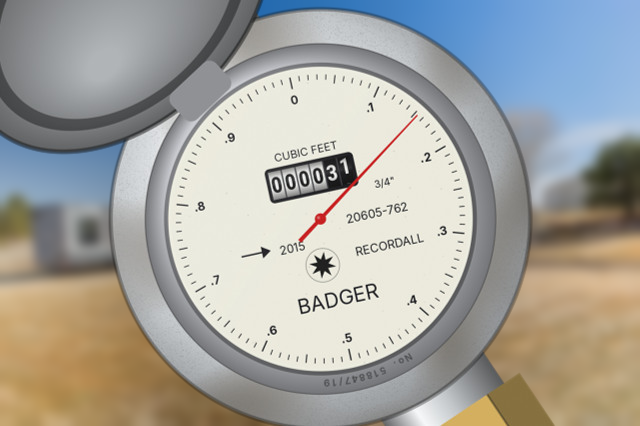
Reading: 31.15 ft³
